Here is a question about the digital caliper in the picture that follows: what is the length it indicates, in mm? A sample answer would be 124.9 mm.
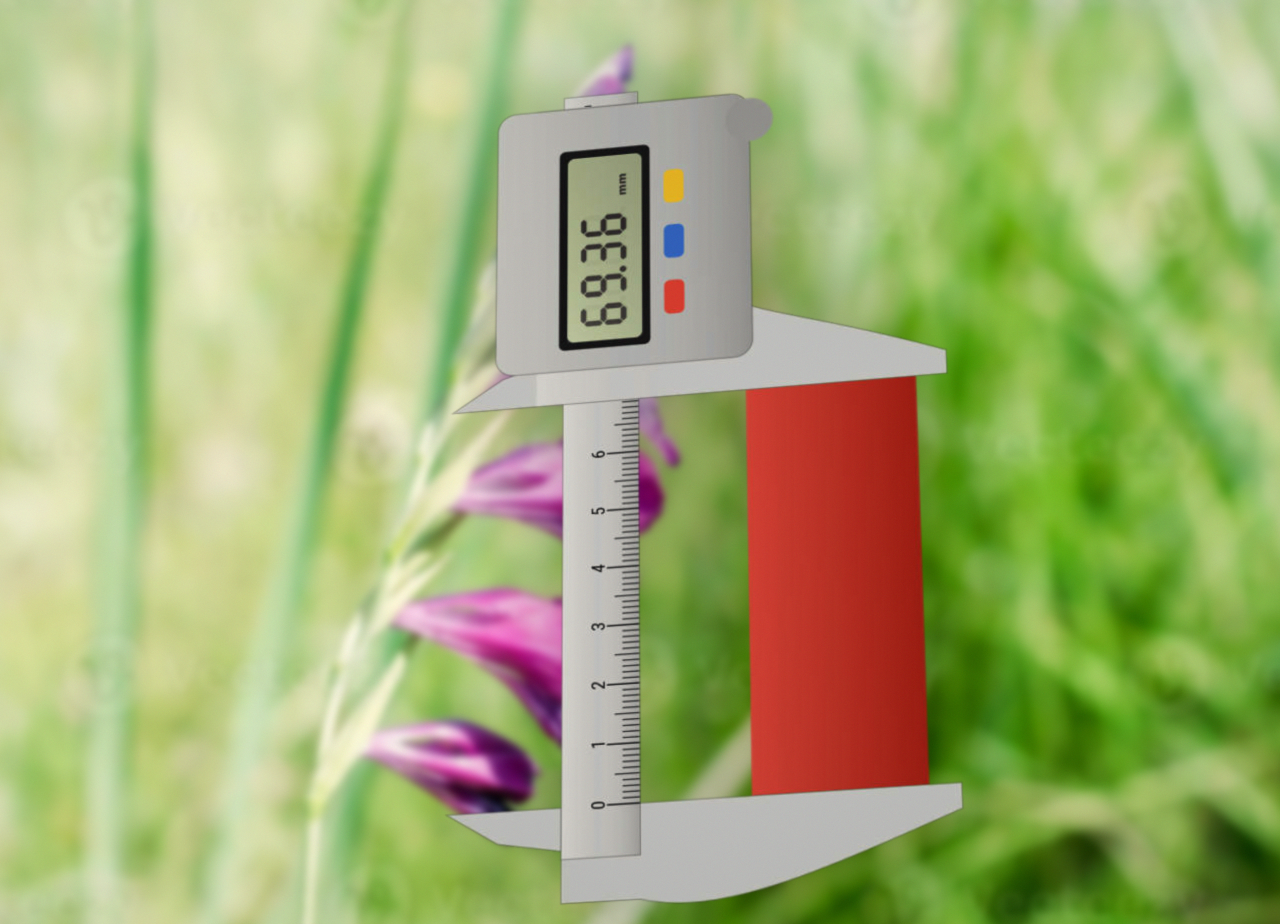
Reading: 69.36 mm
